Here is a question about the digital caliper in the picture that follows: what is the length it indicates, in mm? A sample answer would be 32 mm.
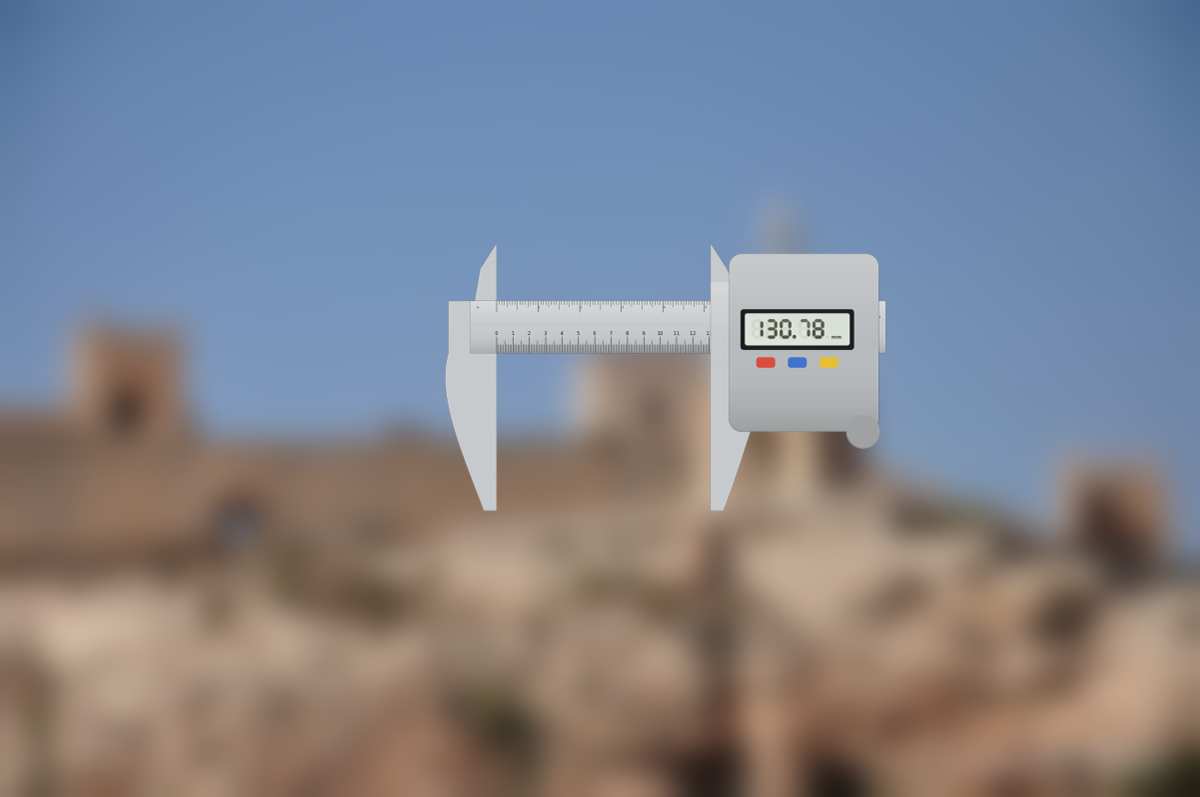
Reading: 130.78 mm
